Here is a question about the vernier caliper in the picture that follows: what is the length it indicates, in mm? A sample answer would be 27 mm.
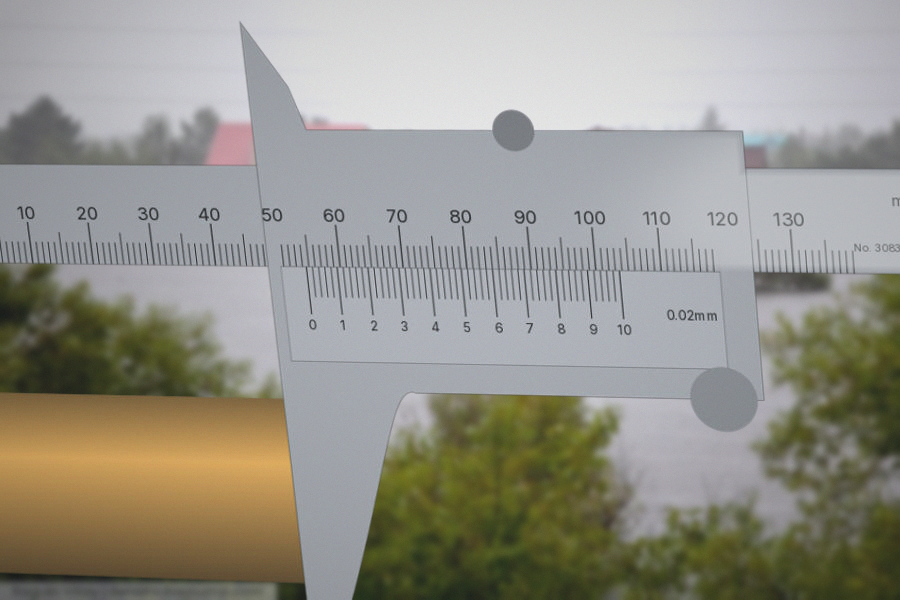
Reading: 54.6 mm
